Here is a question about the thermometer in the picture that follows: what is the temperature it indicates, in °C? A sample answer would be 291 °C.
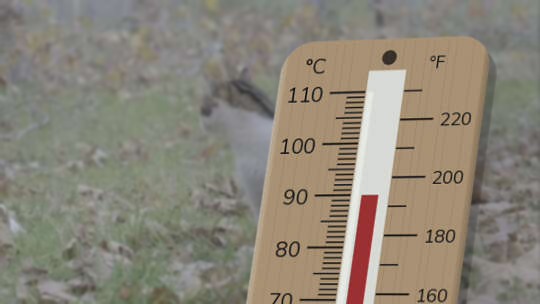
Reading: 90 °C
